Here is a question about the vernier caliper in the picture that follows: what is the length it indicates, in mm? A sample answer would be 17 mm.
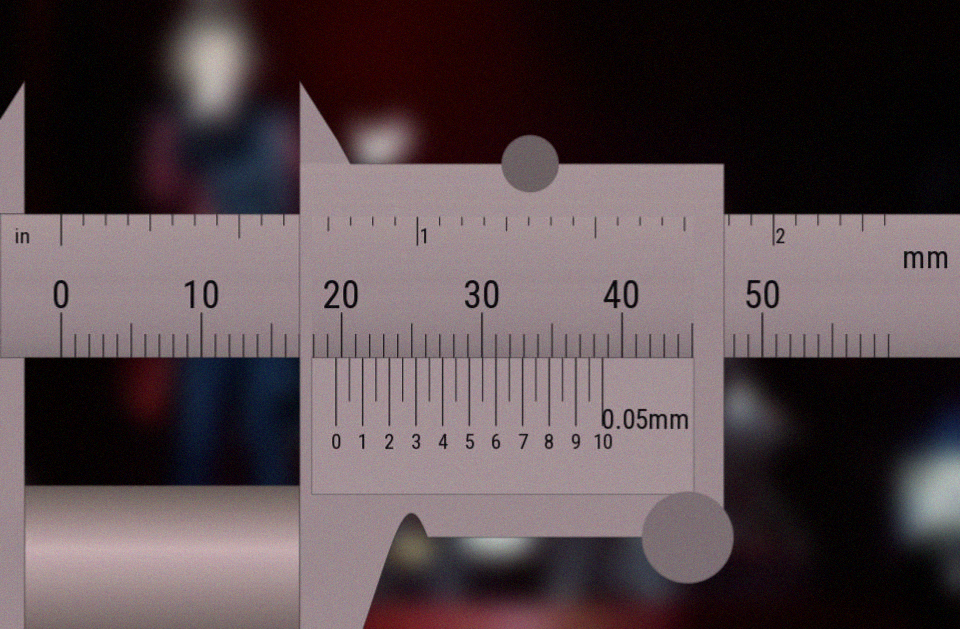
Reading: 19.6 mm
